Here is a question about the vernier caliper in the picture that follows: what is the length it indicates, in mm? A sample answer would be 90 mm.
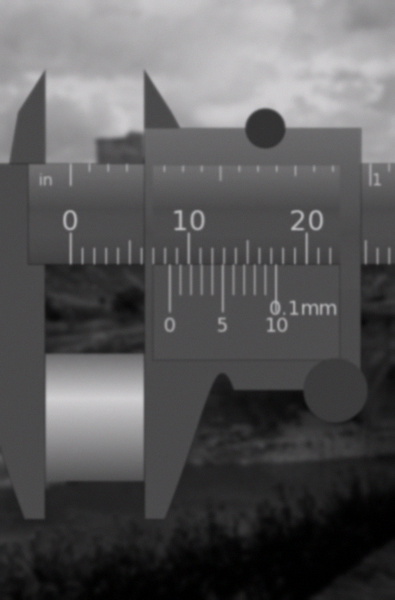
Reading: 8.4 mm
